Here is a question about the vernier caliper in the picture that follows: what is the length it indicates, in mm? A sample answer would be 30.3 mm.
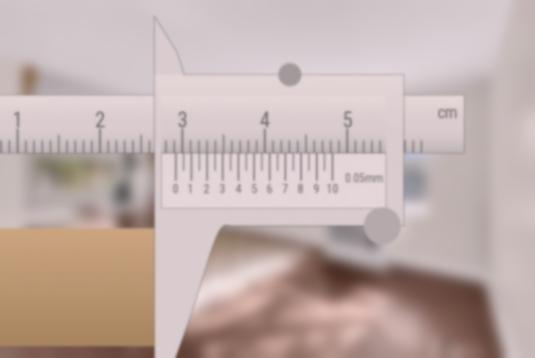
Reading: 29.2 mm
